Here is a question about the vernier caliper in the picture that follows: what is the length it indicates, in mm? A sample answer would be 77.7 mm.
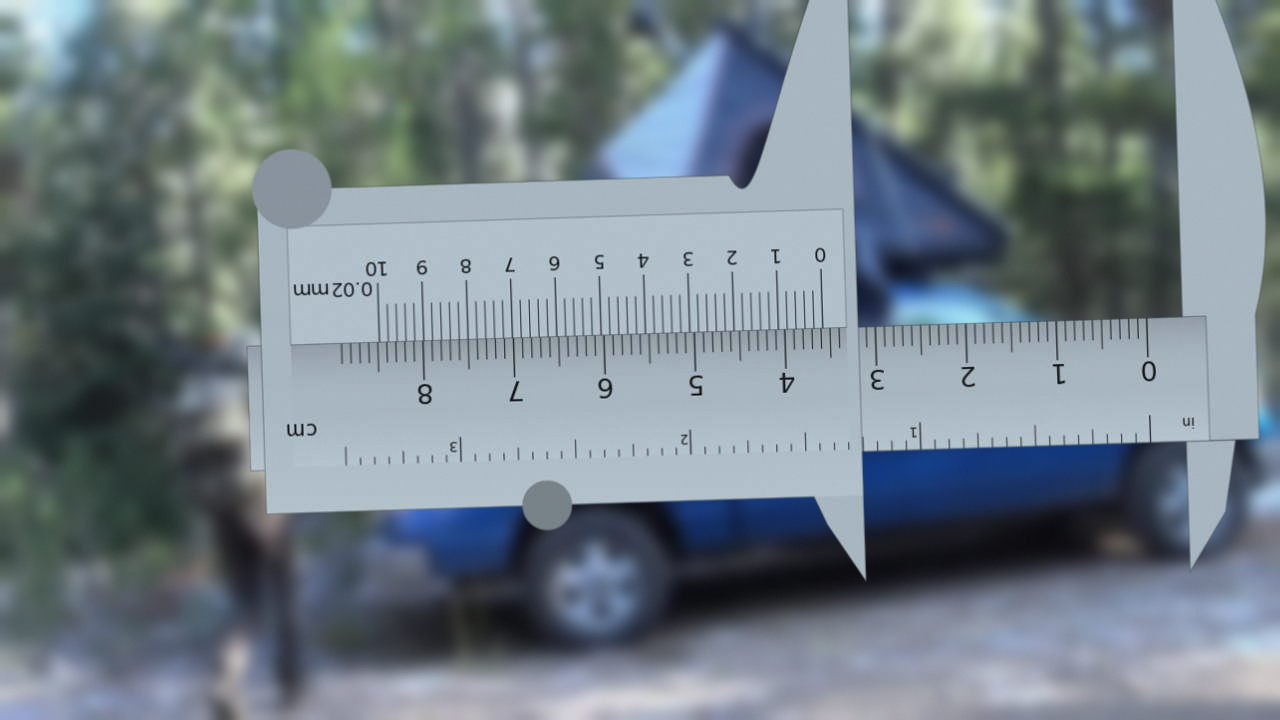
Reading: 35.8 mm
